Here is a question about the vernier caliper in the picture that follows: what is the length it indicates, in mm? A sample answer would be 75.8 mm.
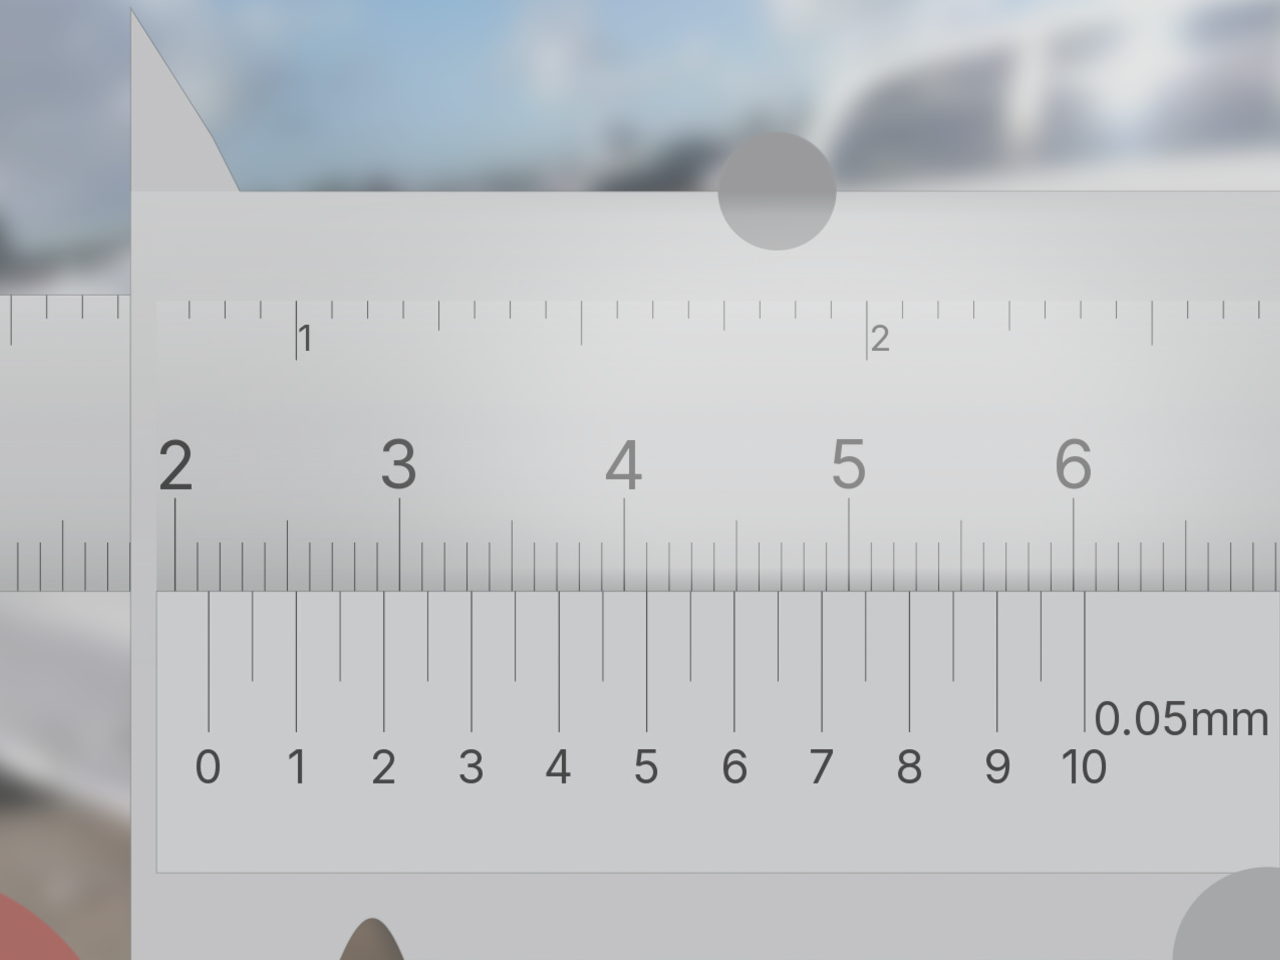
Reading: 21.5 mm
